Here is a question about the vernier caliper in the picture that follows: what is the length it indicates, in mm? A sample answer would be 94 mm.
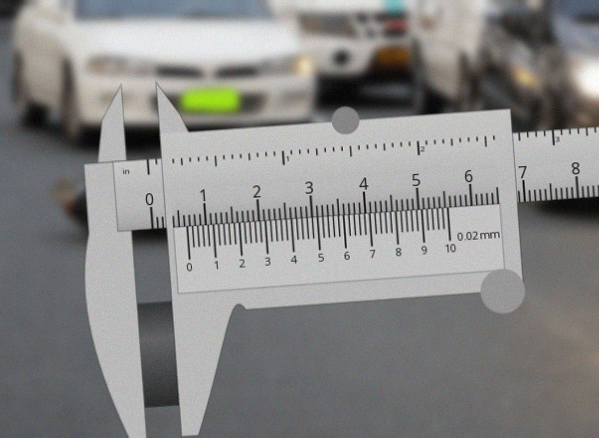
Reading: 6.5 mm
